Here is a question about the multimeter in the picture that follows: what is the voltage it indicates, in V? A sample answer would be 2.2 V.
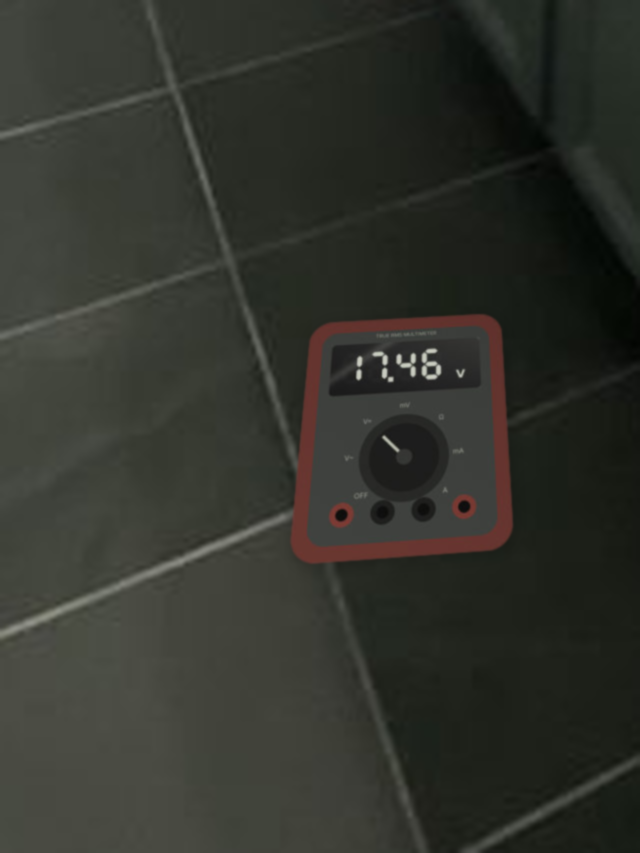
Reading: 17.46 V
